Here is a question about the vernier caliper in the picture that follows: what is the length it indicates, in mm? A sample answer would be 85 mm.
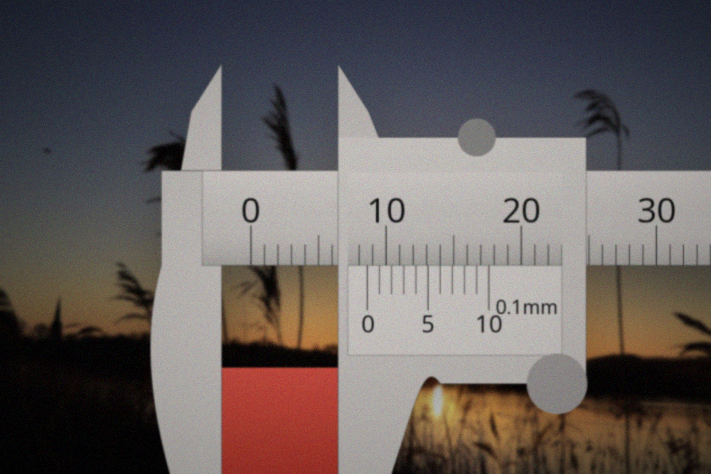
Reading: 8.6 mm
